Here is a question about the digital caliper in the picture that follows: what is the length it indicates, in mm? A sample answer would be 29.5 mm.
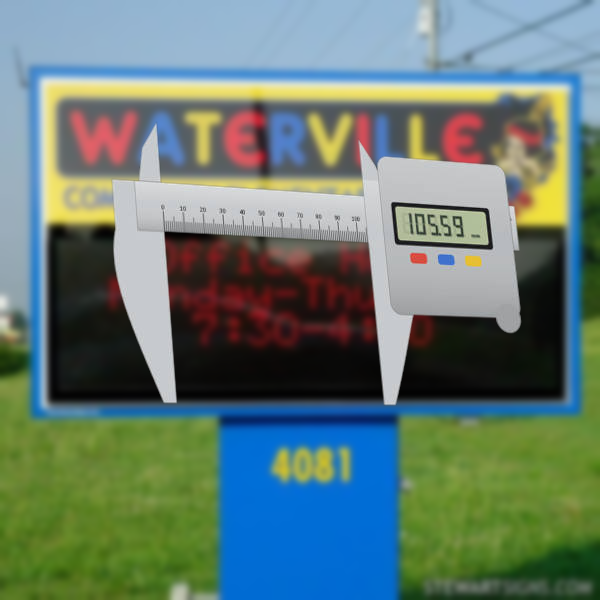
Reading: 105.59 mm
